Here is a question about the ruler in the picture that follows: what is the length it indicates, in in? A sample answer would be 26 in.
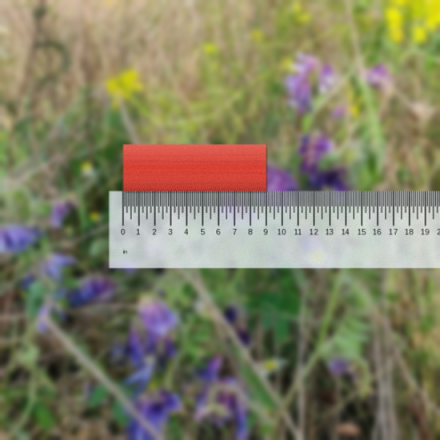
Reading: 9 in
